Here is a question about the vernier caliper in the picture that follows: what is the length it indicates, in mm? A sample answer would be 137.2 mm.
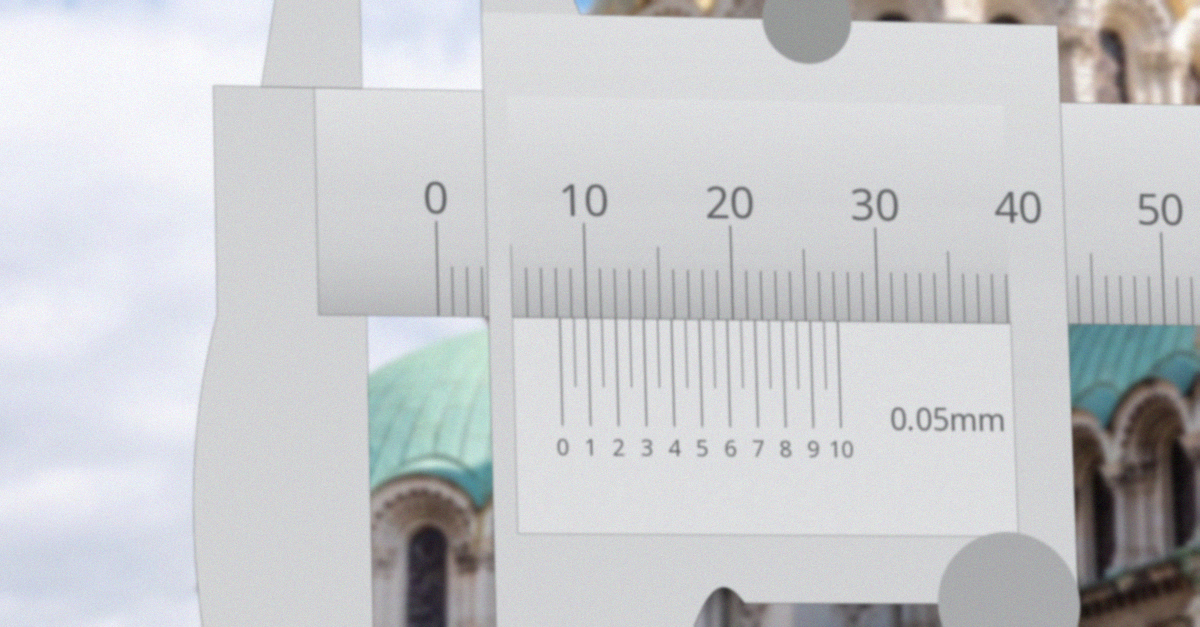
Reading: 8.2 mm
